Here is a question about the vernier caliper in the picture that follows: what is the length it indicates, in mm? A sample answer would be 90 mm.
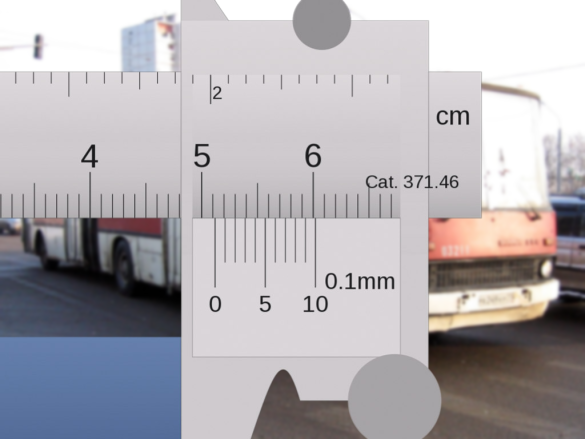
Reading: 51.2 mm
